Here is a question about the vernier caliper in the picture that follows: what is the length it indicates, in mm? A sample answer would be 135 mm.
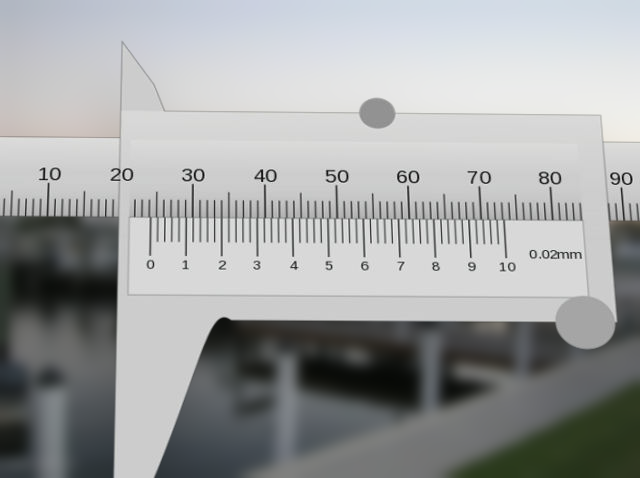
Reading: 24.2 mm
